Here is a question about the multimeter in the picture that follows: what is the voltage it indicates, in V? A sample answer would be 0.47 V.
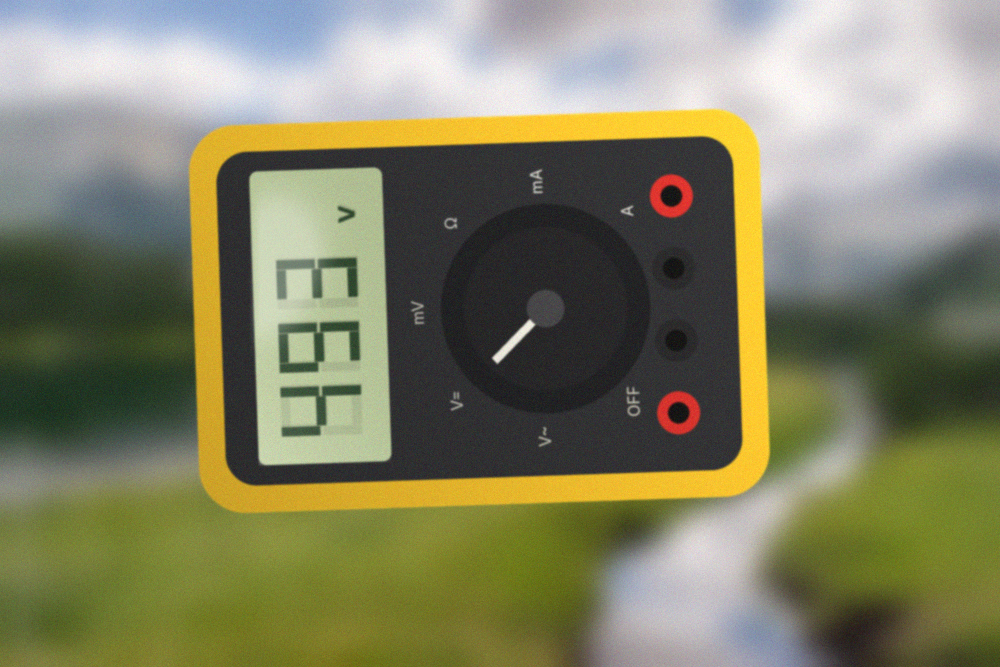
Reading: 493 V
